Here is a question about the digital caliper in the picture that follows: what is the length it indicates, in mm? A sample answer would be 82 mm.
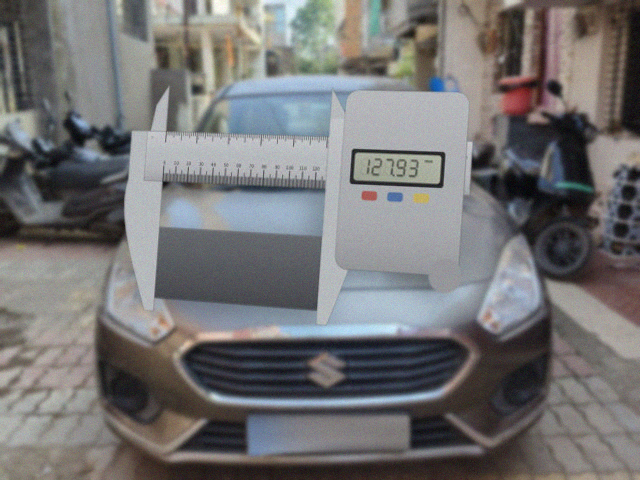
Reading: 127.93 mm
